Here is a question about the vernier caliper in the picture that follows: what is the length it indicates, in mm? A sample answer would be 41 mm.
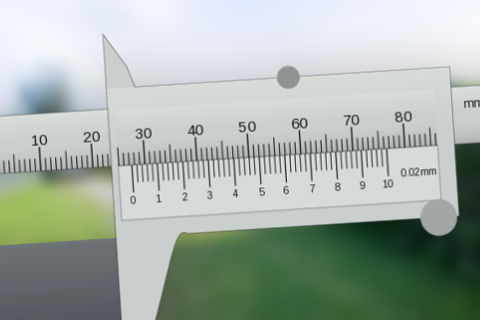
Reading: 27.5 mm
